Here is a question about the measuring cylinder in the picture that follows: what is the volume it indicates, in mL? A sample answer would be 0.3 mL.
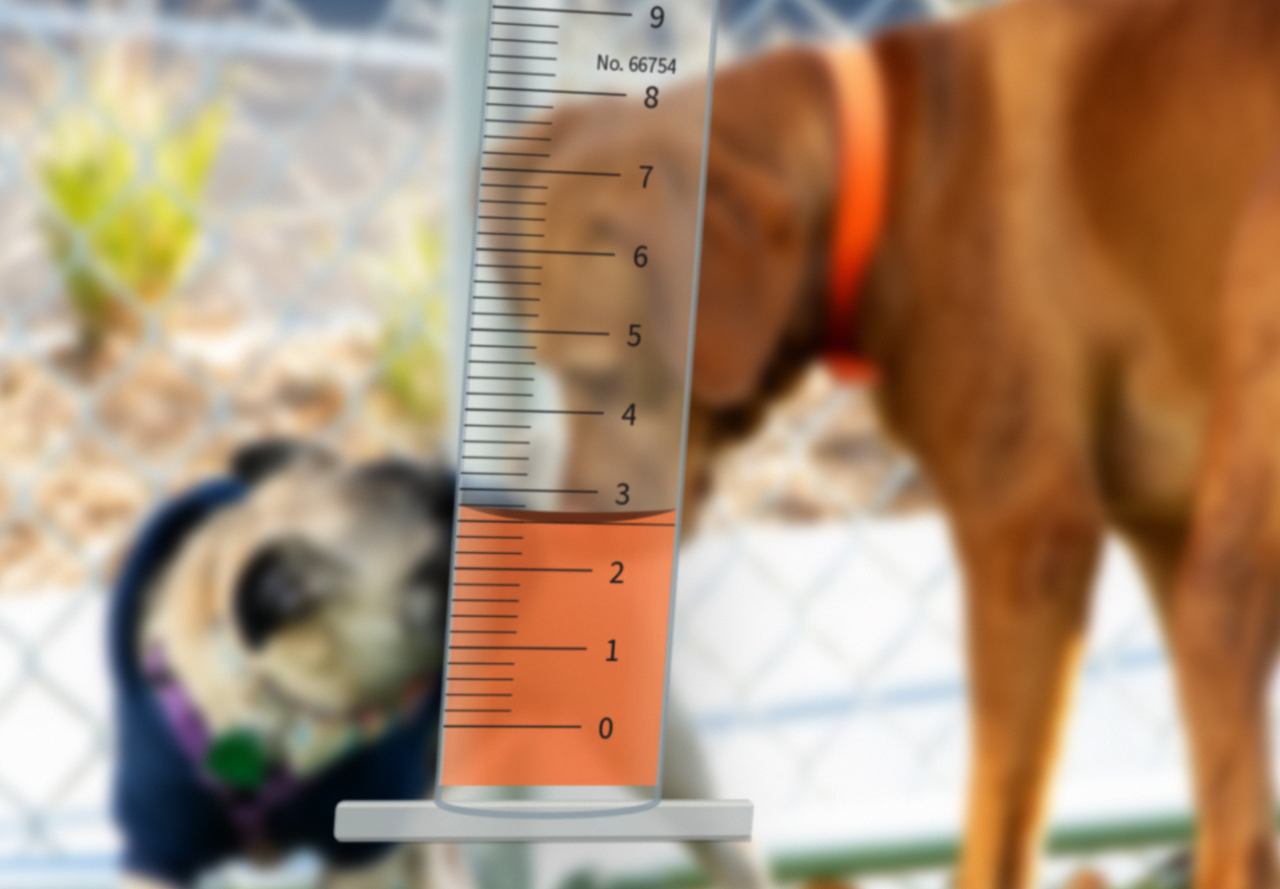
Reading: 2.6 mL
